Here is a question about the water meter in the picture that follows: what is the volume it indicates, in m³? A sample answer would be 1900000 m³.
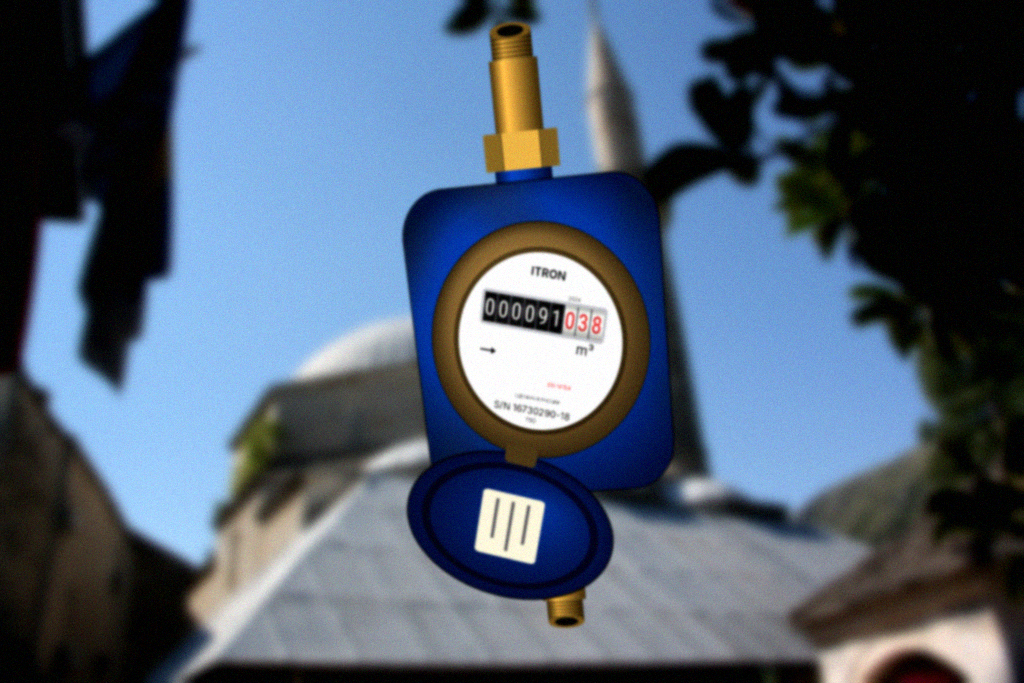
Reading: 91.038 m³
